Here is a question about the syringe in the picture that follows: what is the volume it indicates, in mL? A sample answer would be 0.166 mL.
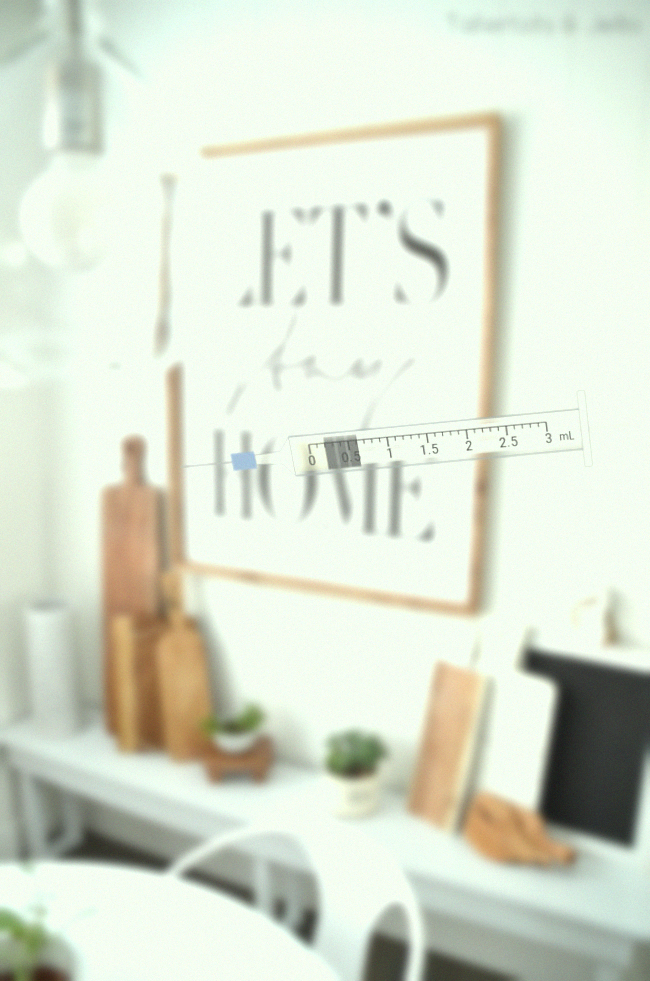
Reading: 0.2 mL
